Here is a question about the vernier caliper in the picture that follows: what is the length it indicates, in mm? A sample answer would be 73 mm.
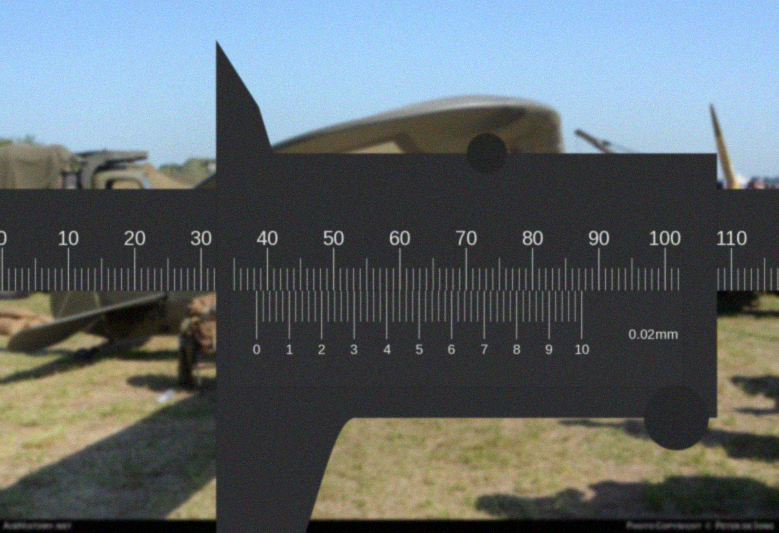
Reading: 38.4 mm
